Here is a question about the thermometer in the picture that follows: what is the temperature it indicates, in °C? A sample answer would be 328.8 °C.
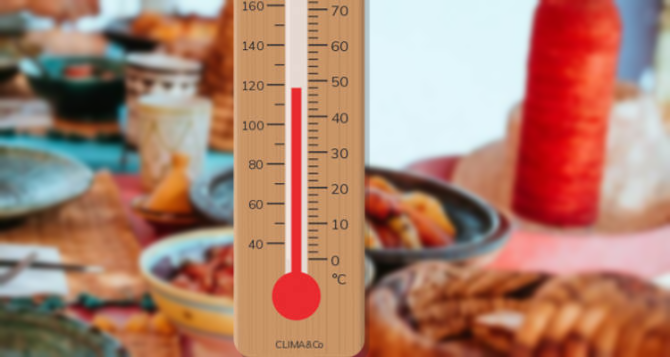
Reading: 48 °C
